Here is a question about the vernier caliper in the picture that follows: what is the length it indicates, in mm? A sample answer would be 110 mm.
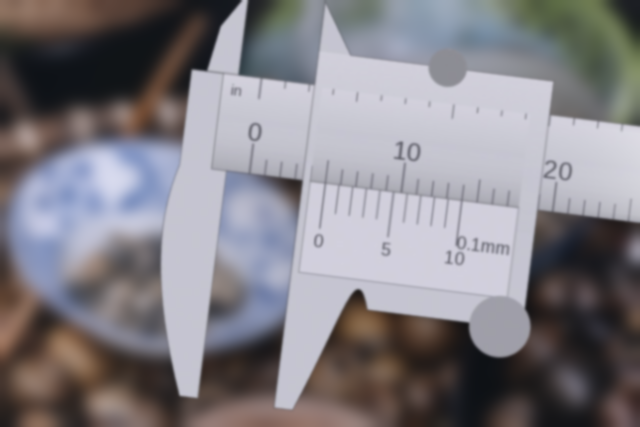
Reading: 5.0 mm
